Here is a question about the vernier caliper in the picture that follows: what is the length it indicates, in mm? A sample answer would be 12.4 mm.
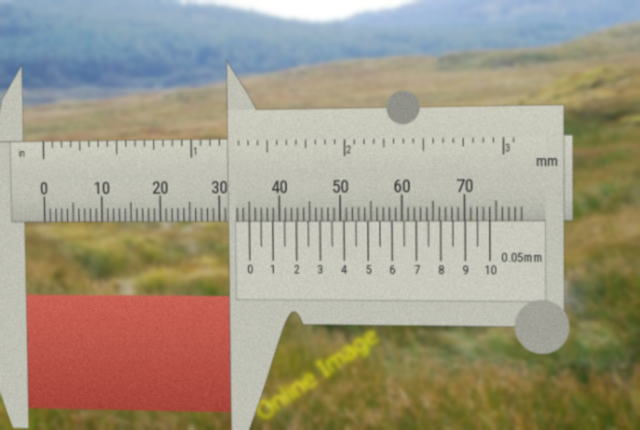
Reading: 35.0 mm
